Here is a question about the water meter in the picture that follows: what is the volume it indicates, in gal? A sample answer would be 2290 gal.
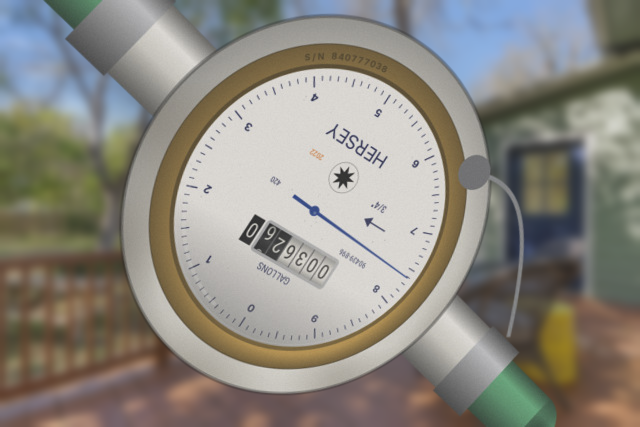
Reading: 36257.6 gal
